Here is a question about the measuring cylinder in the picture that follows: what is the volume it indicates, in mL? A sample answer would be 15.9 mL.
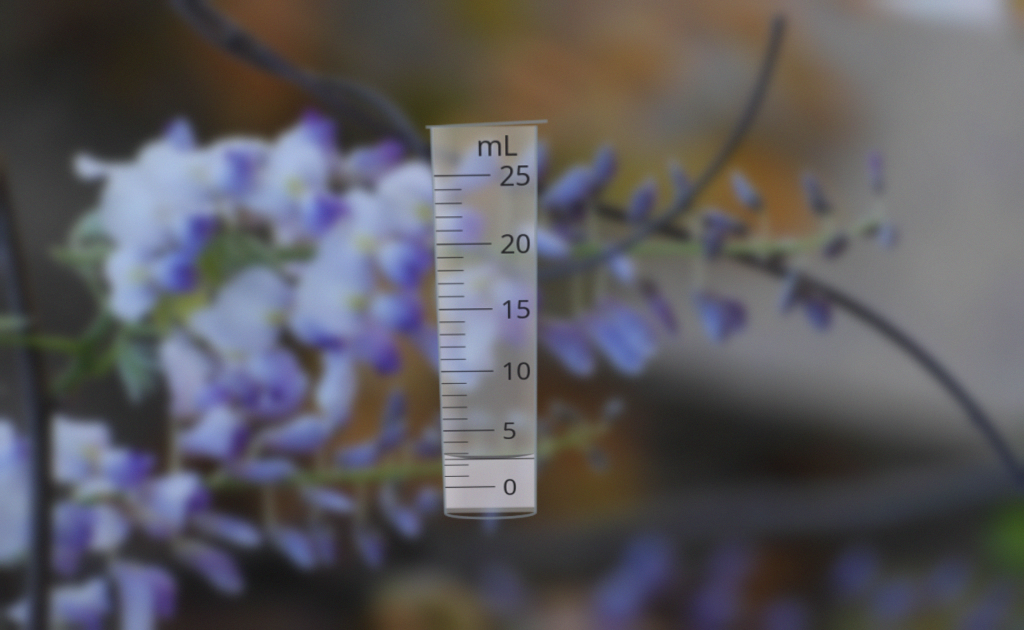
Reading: 2.5 mL
